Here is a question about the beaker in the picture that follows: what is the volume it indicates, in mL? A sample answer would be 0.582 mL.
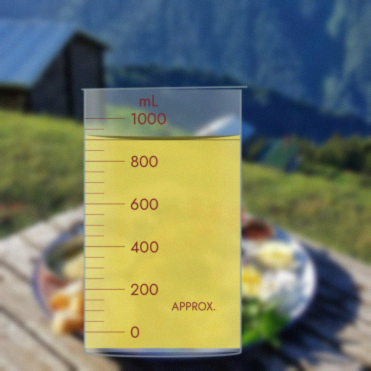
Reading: 900 mL
